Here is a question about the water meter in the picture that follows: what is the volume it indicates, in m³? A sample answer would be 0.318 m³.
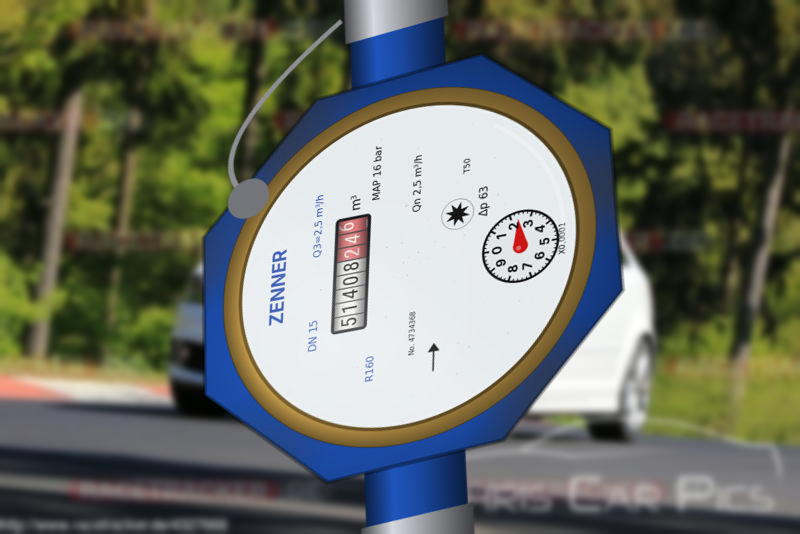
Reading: 51408.2462 m³
